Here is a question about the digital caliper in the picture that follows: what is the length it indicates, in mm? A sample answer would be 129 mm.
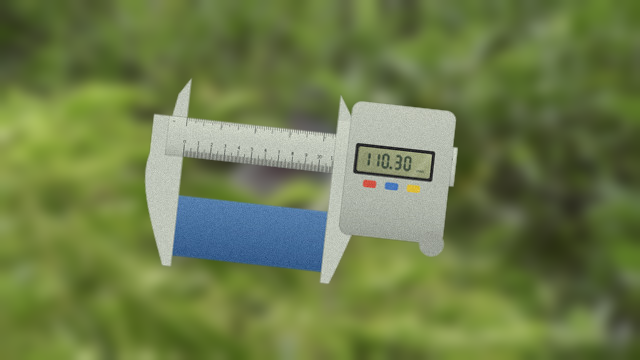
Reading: 110.30 mm
